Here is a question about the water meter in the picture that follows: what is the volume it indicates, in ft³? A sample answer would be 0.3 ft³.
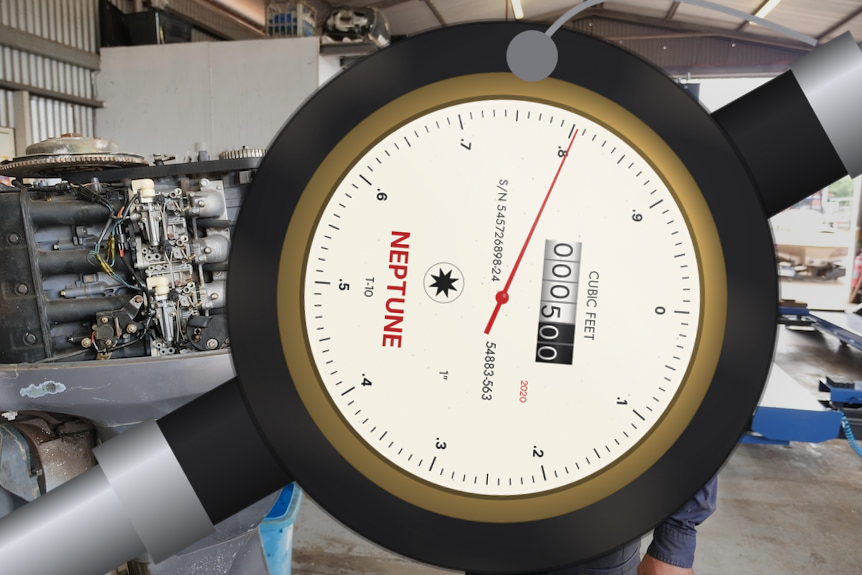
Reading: 499.80 ft³
